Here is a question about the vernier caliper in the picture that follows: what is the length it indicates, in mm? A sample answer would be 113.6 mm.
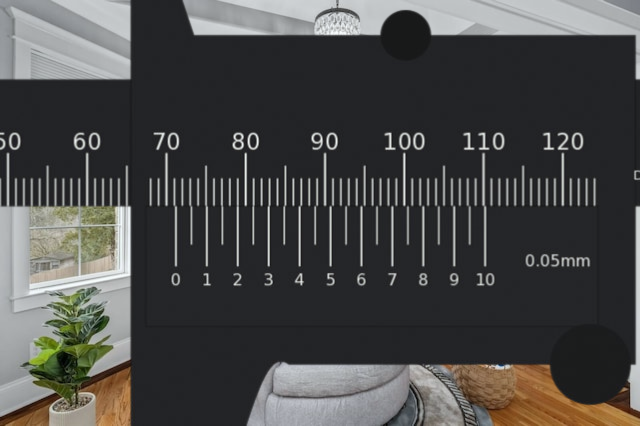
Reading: 71.2 mm
